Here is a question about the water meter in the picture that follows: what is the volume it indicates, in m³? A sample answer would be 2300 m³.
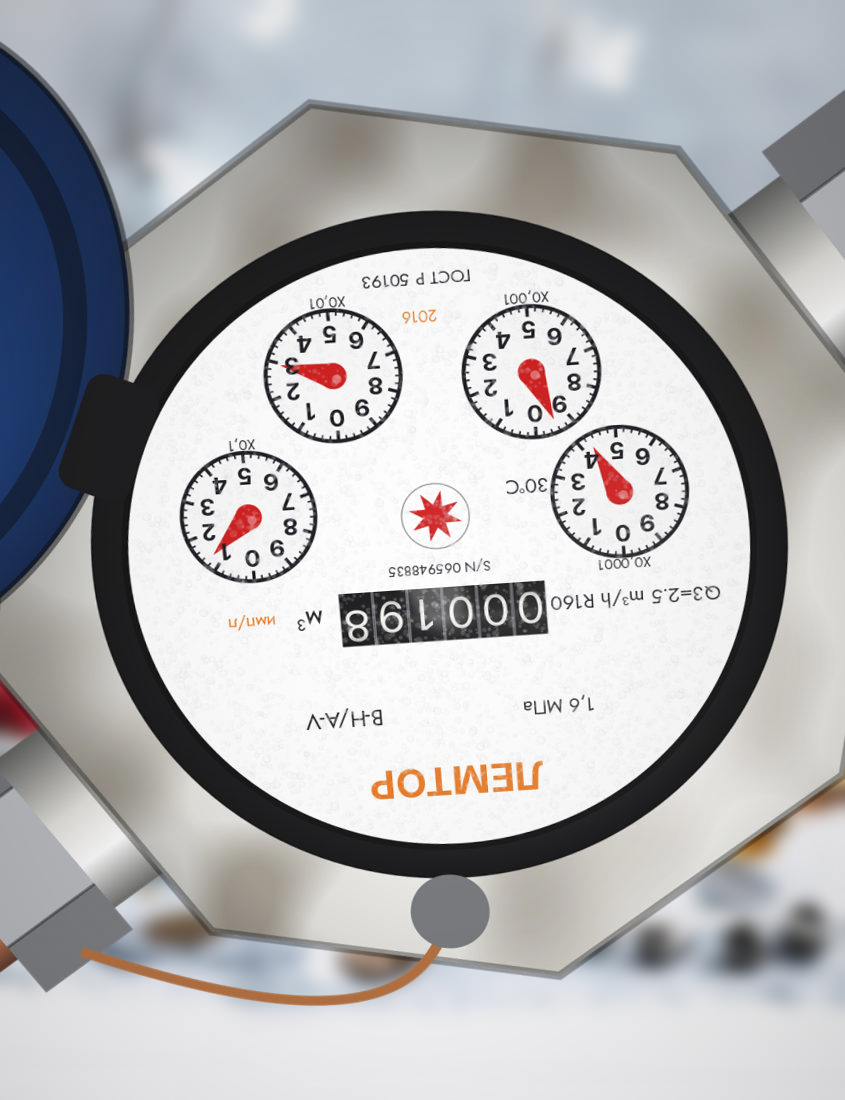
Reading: 198.1294 m³
